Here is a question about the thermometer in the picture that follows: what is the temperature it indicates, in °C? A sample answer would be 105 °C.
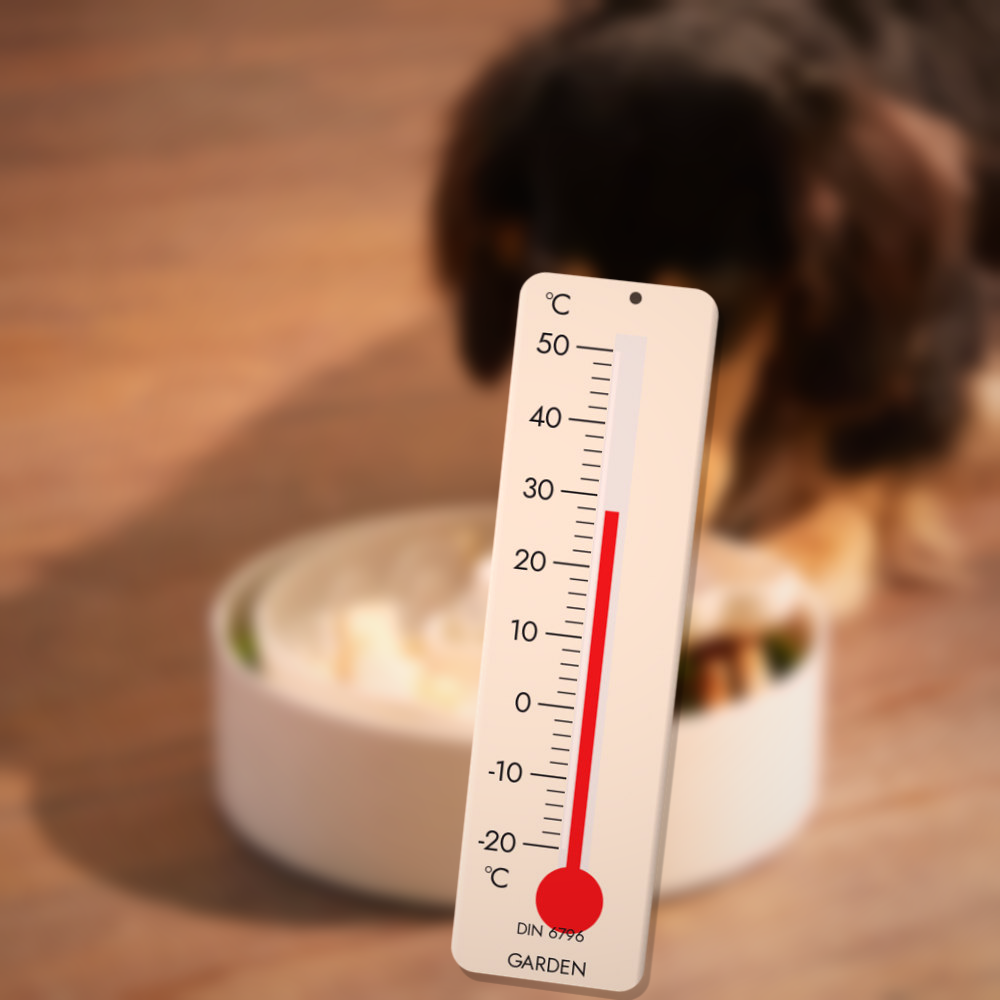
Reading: 28 °C
